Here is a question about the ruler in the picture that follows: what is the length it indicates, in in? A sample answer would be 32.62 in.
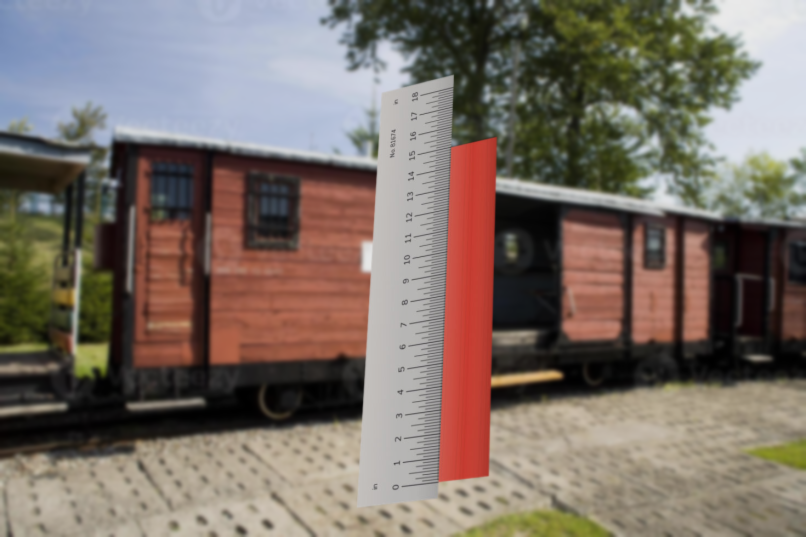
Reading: 15 in
